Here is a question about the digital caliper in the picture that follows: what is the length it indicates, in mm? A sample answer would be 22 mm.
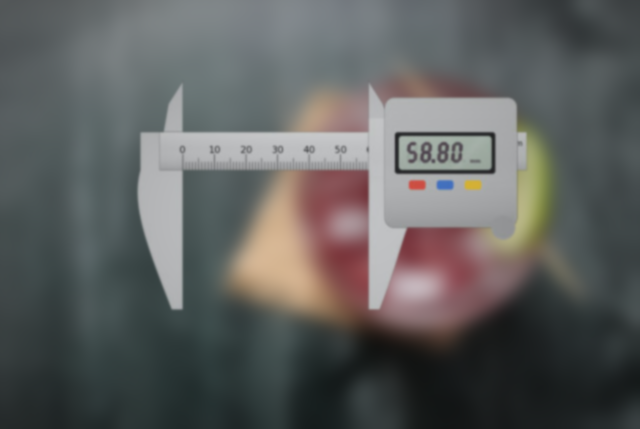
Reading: 58.80 mm
